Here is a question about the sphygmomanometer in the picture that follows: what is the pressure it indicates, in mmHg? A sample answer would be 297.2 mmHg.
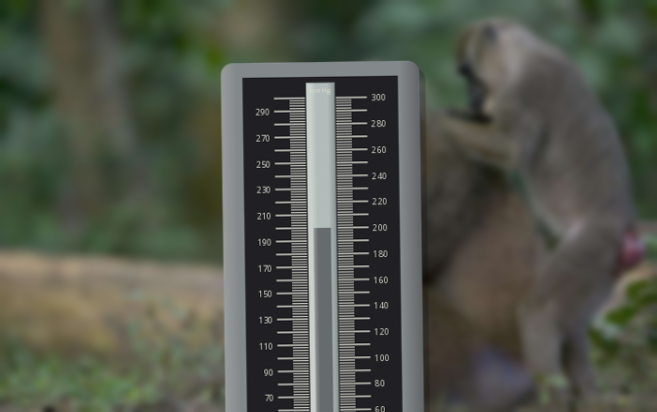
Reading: 200 mmHg
